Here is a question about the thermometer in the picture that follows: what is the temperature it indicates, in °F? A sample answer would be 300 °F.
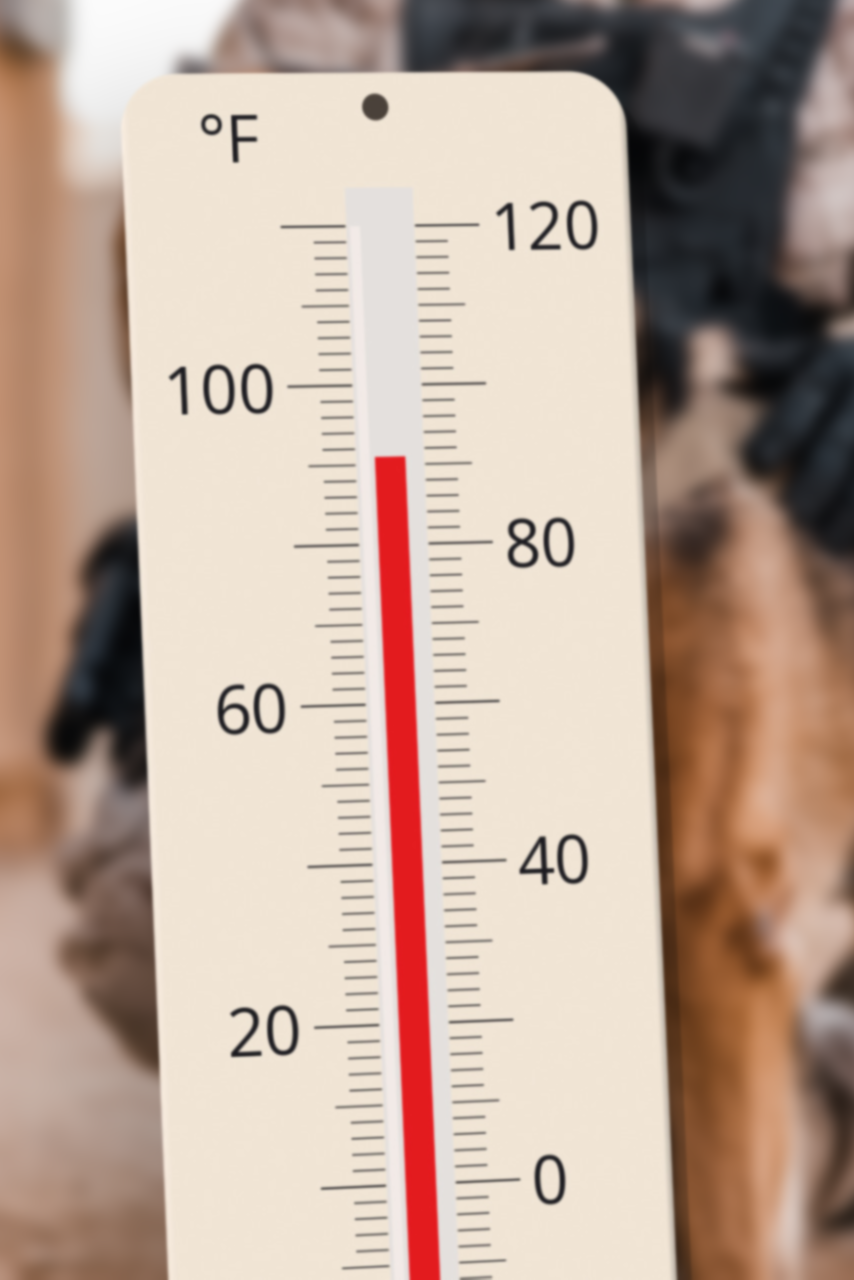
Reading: 91 °F
